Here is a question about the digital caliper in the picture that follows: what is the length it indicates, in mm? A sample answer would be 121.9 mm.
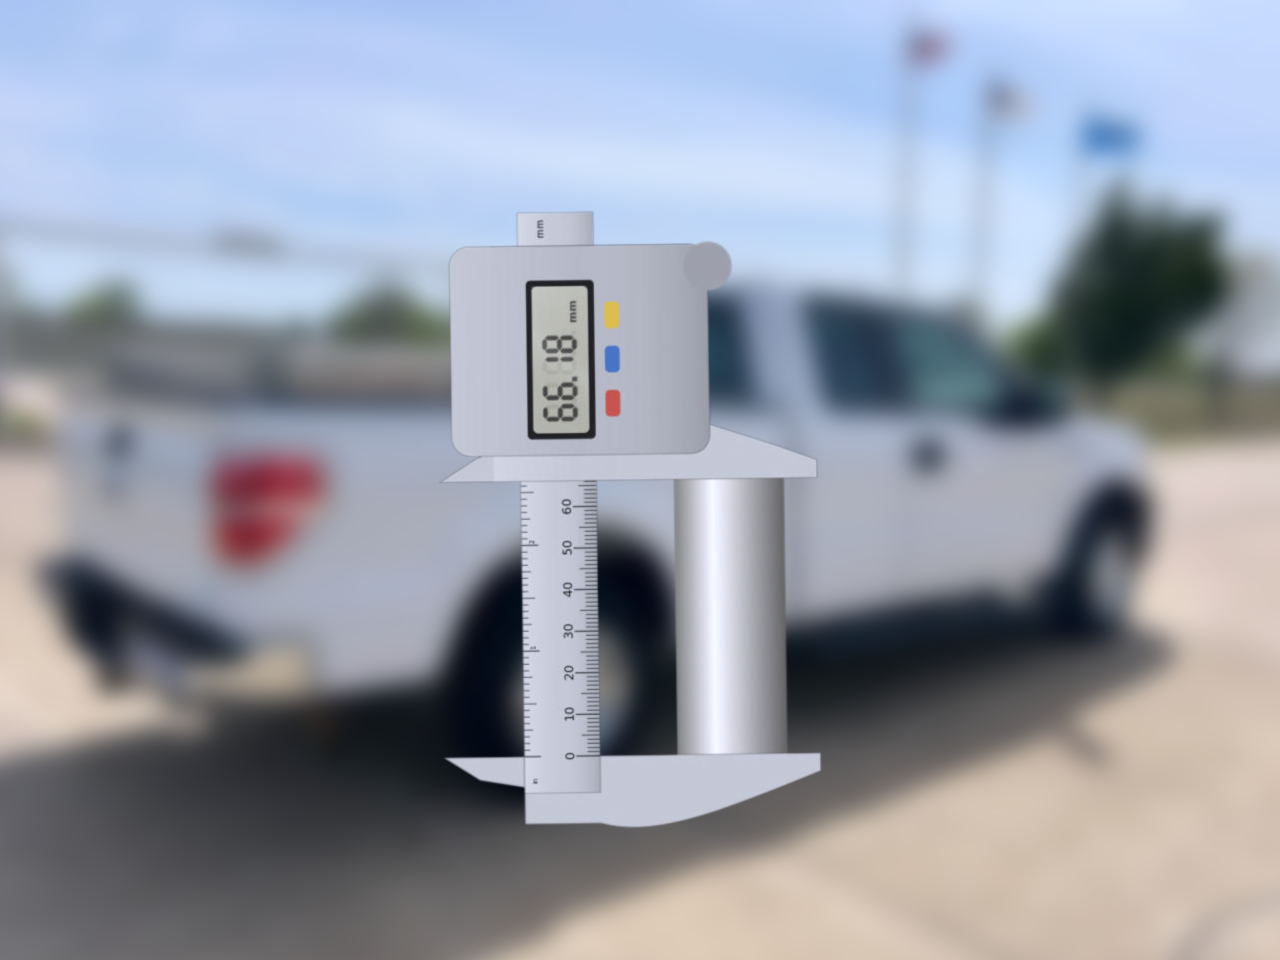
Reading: 66.18 mm
